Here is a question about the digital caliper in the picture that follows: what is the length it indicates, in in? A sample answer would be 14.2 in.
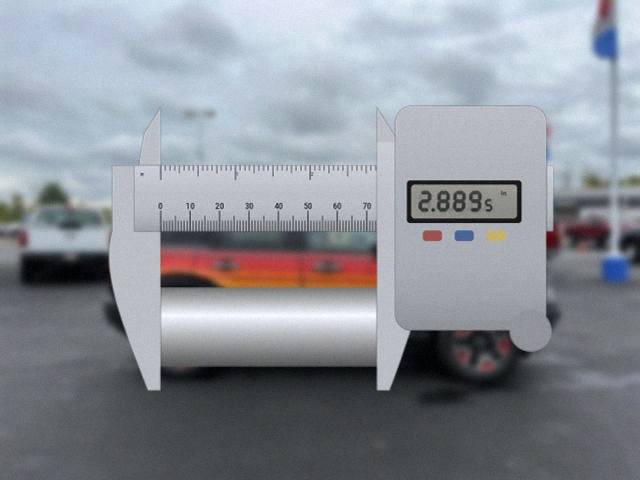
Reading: 2.8895 in
